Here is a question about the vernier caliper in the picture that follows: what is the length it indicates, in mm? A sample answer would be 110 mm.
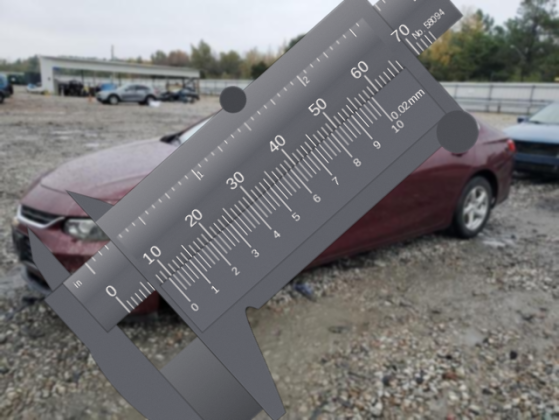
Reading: 9.4 mm
